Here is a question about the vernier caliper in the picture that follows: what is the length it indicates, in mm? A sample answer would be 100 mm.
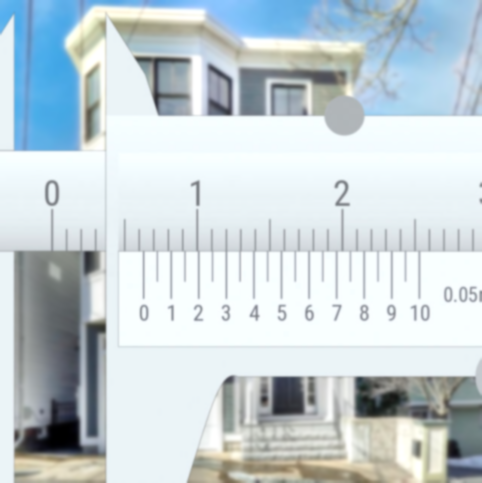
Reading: 6.3 mm
